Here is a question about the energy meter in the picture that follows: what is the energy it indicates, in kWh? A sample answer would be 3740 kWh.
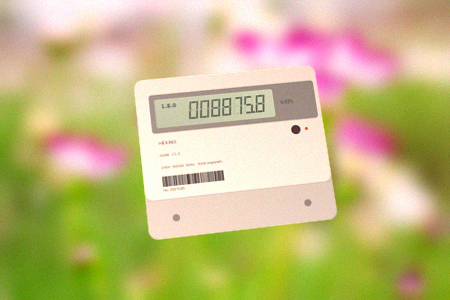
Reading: 8875.8 kWh
